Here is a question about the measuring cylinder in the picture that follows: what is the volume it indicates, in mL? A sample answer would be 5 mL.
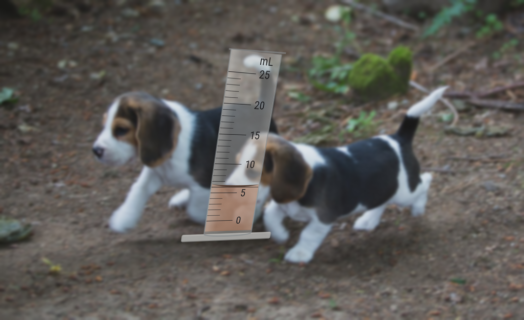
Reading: 6 mL
